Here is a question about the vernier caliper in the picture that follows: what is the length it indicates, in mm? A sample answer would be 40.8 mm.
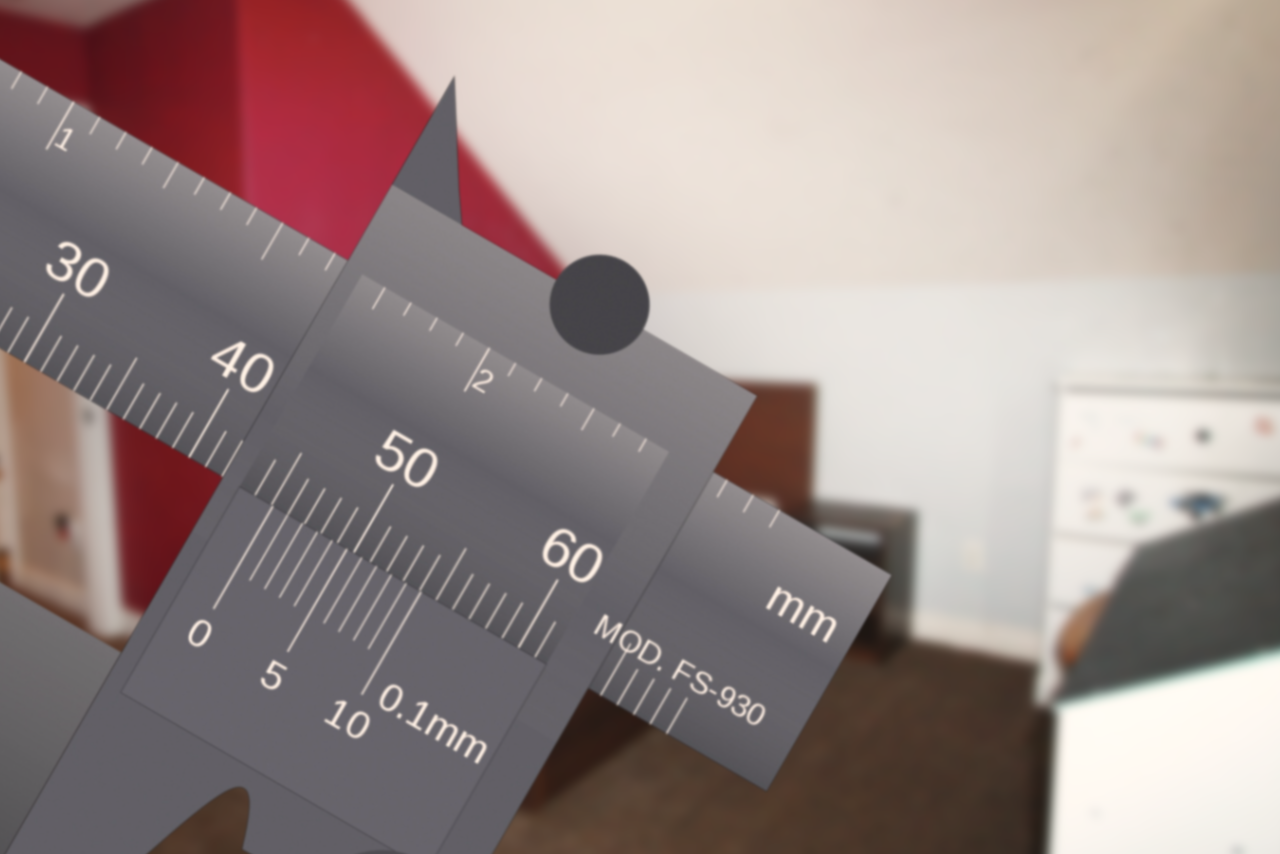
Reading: 45.1 mm
